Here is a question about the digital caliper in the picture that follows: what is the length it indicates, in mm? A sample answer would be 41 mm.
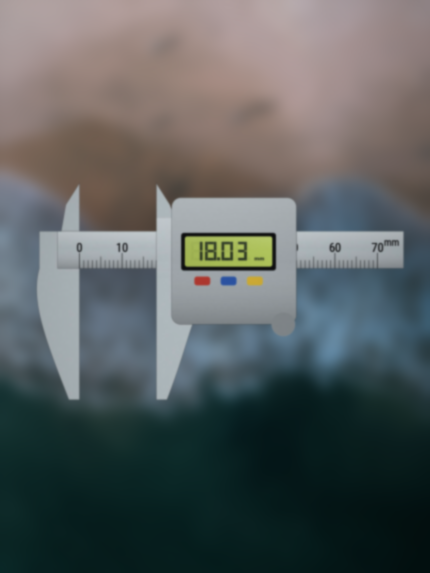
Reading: 18.03 mm
